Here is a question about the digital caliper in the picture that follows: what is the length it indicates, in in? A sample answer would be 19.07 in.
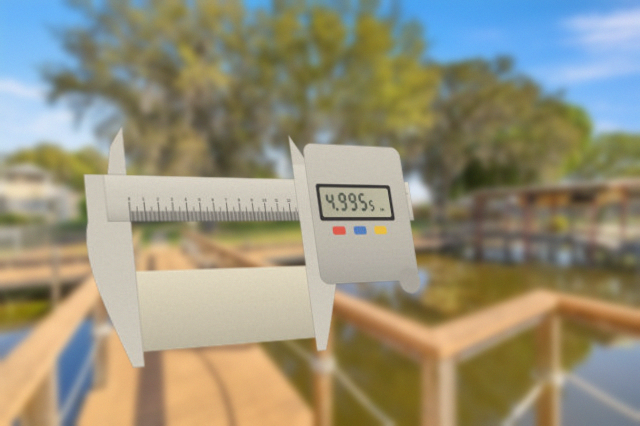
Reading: 4.9955 in
